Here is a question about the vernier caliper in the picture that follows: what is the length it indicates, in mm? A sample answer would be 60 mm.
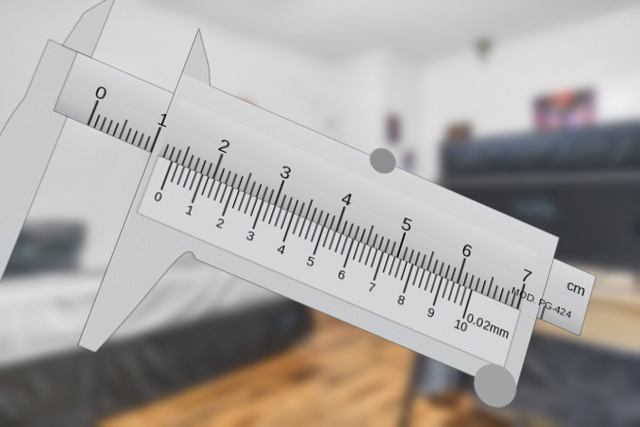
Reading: 13.4 mm
